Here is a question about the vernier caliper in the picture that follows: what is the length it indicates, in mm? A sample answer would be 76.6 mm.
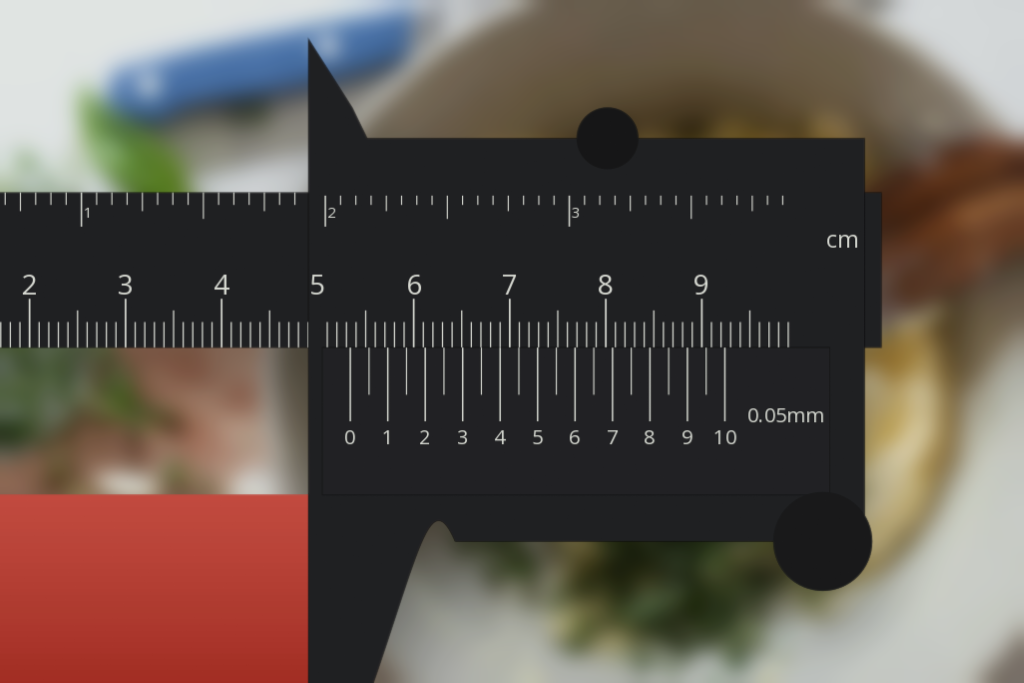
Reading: 53.4 mm
